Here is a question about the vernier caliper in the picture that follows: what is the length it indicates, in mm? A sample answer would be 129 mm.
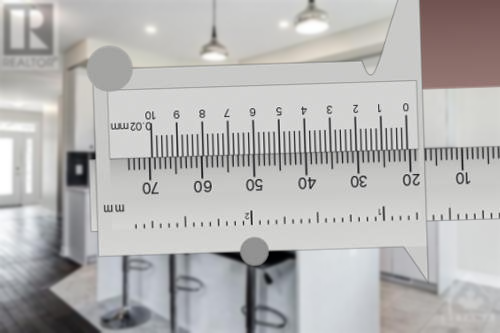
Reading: 20.5 mm
